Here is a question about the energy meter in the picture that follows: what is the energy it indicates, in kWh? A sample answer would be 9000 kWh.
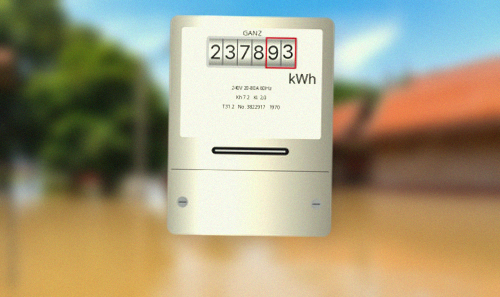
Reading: 2378.93 kWh
